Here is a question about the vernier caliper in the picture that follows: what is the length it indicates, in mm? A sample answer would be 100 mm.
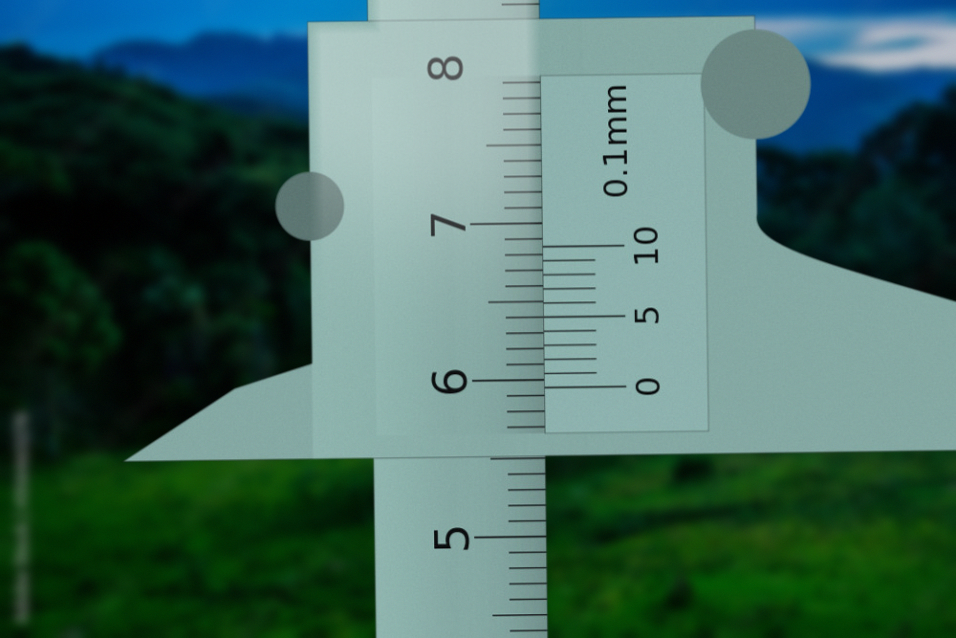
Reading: 59.5 mm
